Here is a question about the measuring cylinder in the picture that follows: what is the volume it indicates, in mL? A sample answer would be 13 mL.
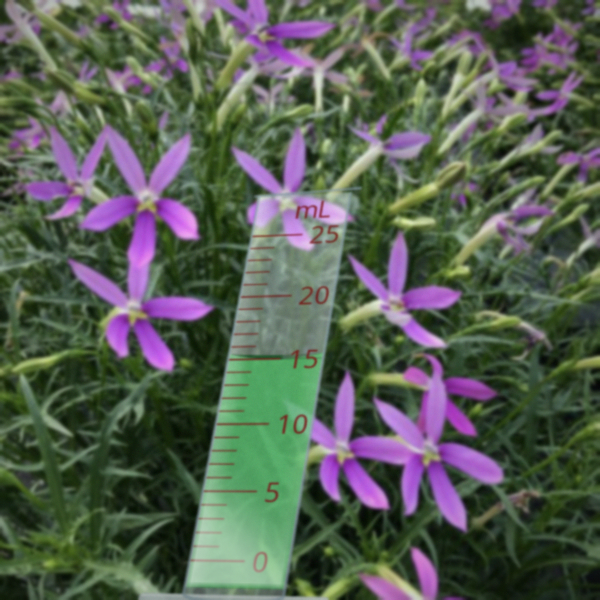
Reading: 15 mL
